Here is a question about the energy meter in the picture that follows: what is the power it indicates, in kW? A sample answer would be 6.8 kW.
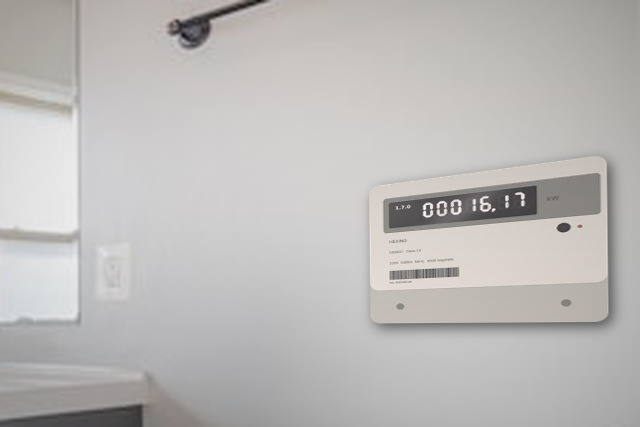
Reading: 16.17 kW
